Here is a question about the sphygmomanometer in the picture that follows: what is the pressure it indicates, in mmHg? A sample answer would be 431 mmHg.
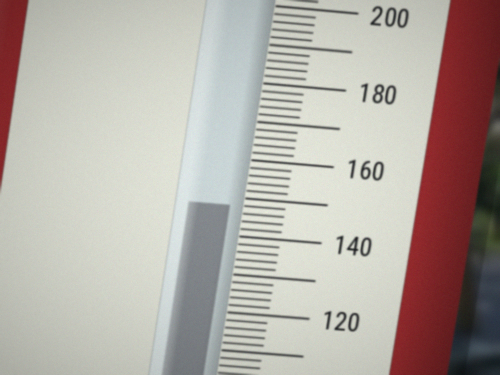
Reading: 148 mmHg
